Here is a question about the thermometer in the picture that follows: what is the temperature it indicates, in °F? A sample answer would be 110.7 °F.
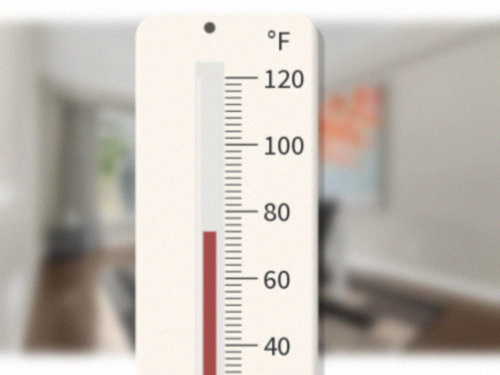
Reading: 74 °F
